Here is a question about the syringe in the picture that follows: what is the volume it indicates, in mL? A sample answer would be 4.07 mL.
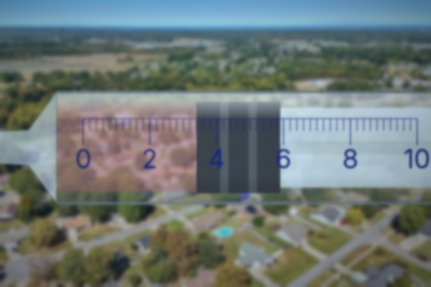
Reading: 3.4 mL
